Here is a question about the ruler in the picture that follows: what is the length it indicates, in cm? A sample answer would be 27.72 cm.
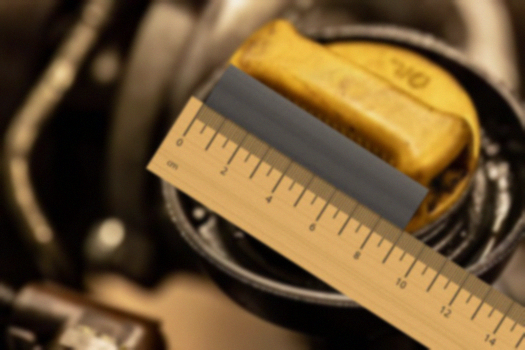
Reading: 9 cm
